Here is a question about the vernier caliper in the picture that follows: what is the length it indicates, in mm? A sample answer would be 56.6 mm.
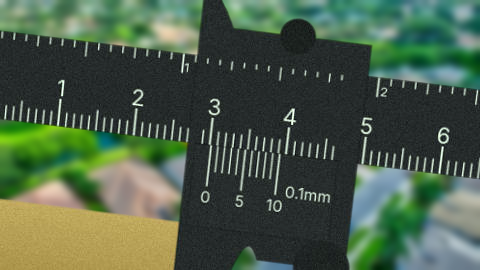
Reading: 30.2 mm
